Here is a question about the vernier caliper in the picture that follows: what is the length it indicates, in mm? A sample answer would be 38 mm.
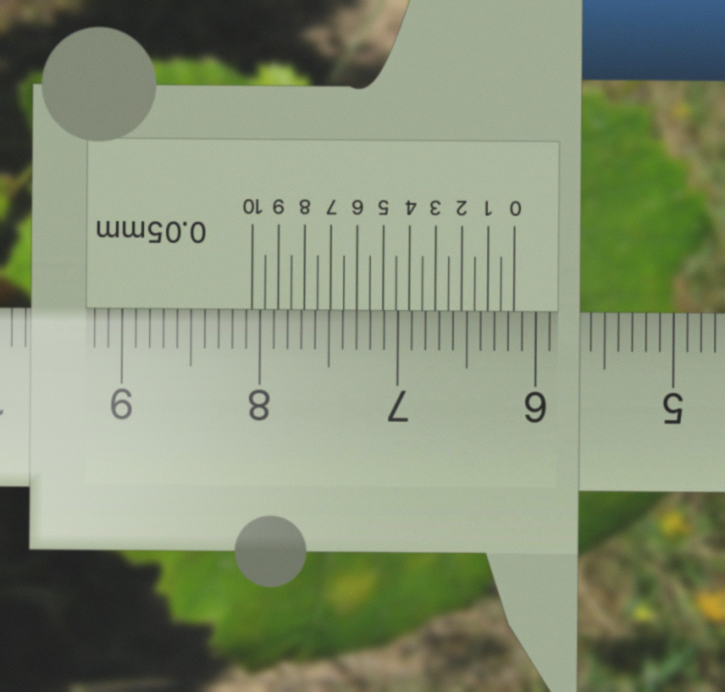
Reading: 61.6 mm
